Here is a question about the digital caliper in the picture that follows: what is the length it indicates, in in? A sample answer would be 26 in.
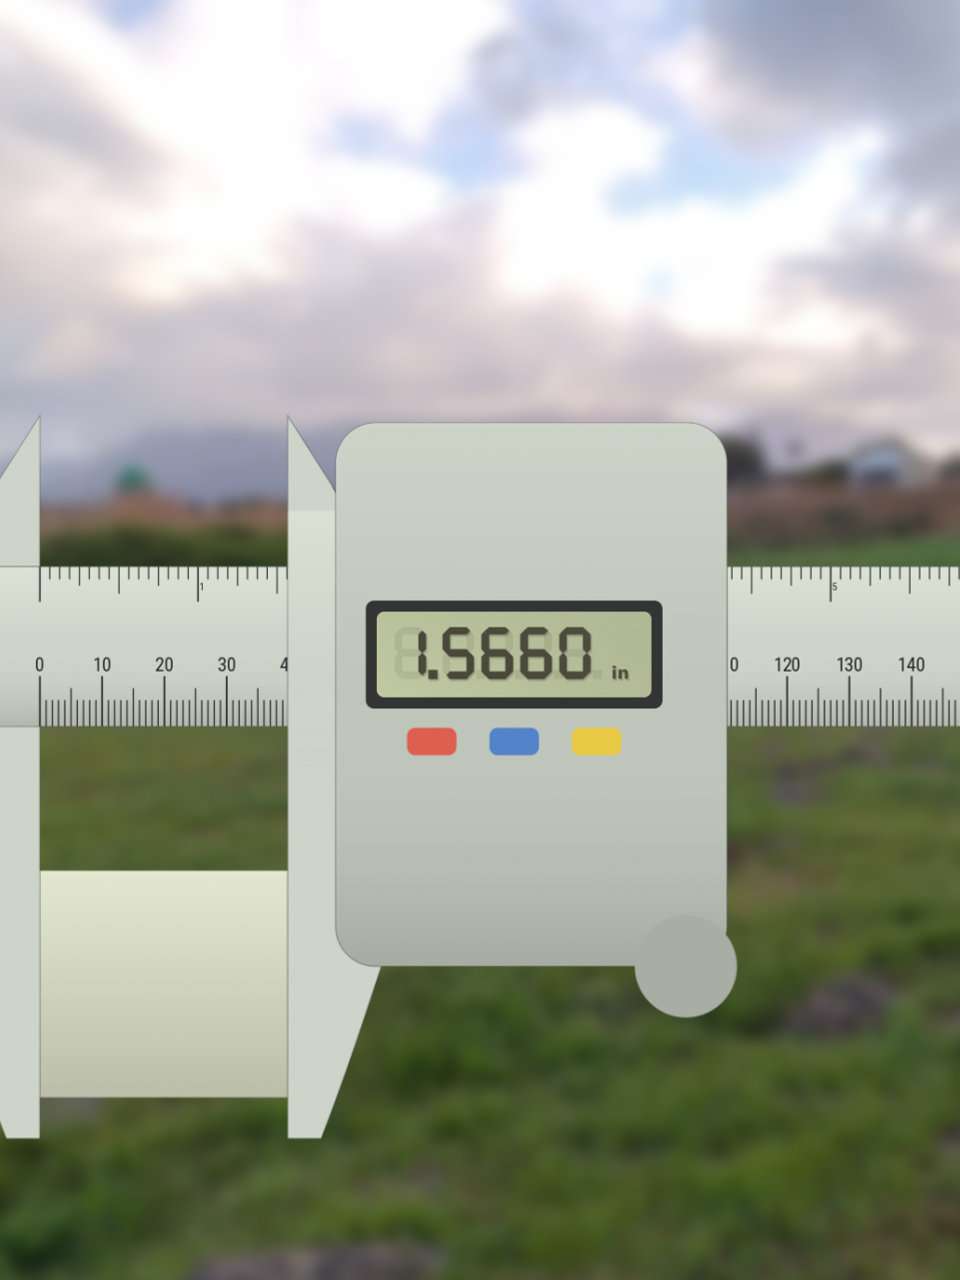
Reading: 1.5660 in
